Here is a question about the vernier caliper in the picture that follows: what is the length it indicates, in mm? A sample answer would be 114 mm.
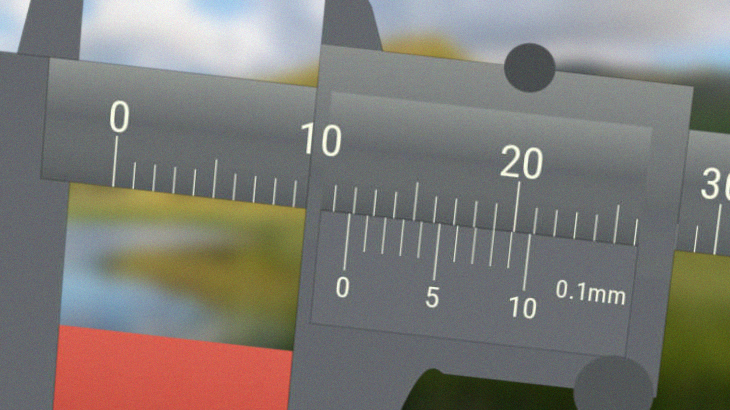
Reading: 11.8 mm
